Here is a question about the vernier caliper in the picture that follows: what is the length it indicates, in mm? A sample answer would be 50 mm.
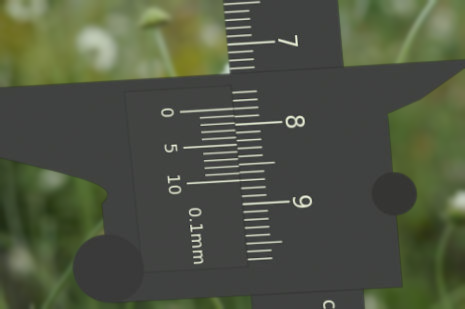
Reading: 78.0 mm
